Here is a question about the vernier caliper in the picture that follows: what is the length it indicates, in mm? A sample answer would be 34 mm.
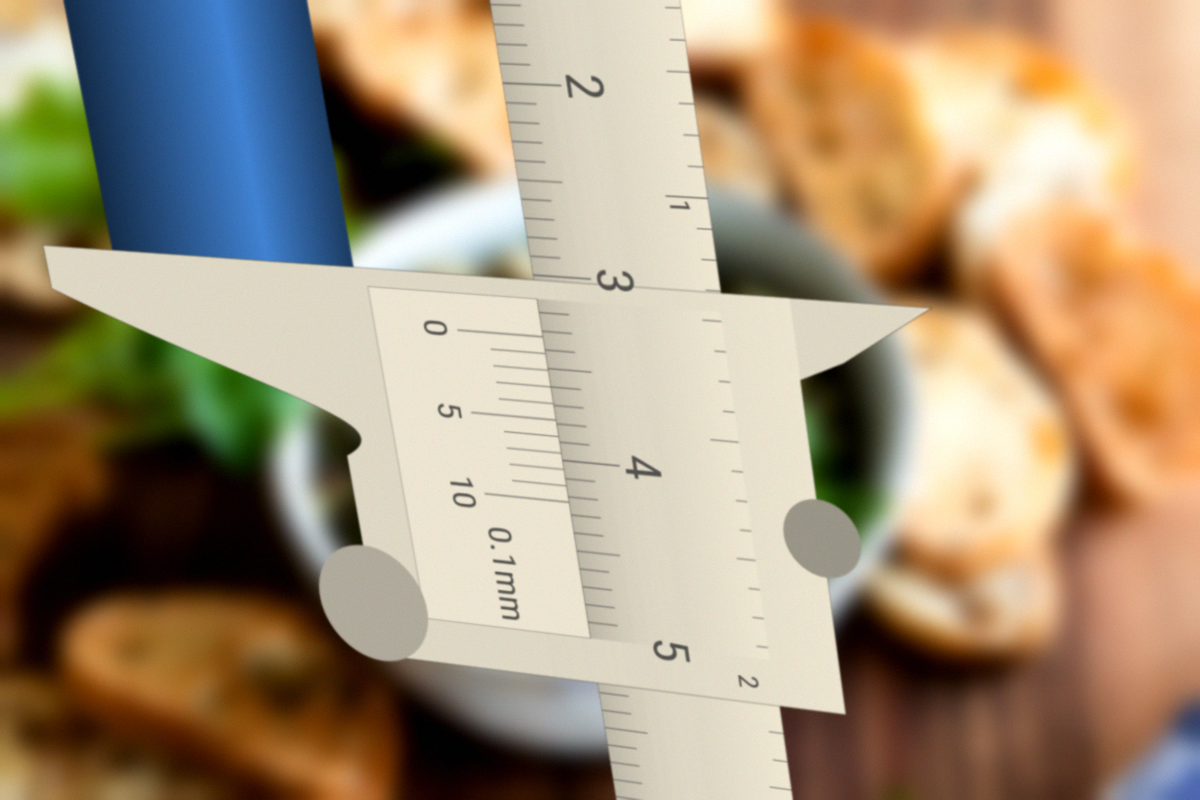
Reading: 33.3 mm
